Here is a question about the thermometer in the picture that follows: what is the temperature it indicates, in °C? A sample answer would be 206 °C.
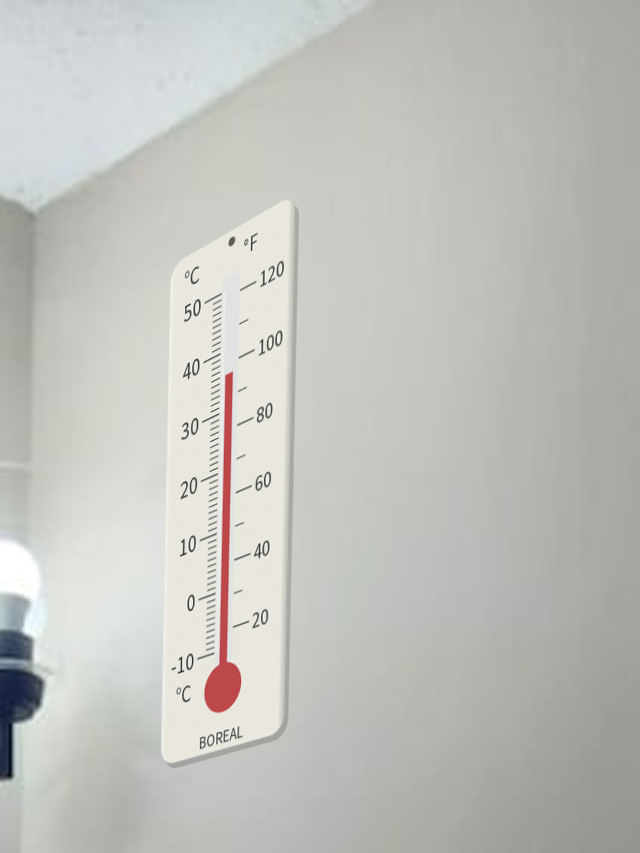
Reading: 36 °C
